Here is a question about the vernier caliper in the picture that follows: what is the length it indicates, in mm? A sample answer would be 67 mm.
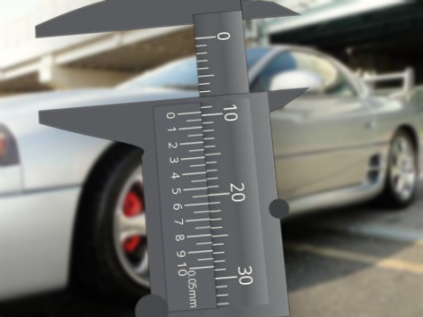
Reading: 9.6 mm
